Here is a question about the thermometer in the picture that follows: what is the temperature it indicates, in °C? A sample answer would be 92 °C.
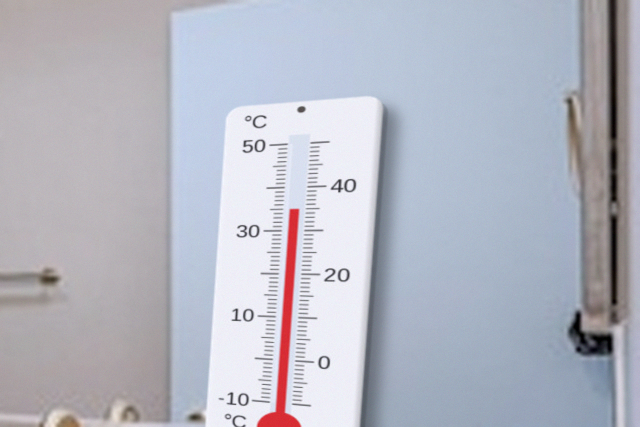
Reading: 35 °C
